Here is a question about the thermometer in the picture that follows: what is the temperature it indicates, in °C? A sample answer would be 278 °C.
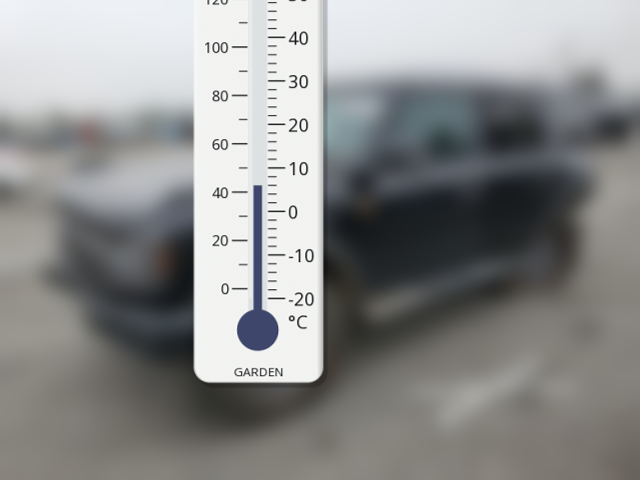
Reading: 6 °C
